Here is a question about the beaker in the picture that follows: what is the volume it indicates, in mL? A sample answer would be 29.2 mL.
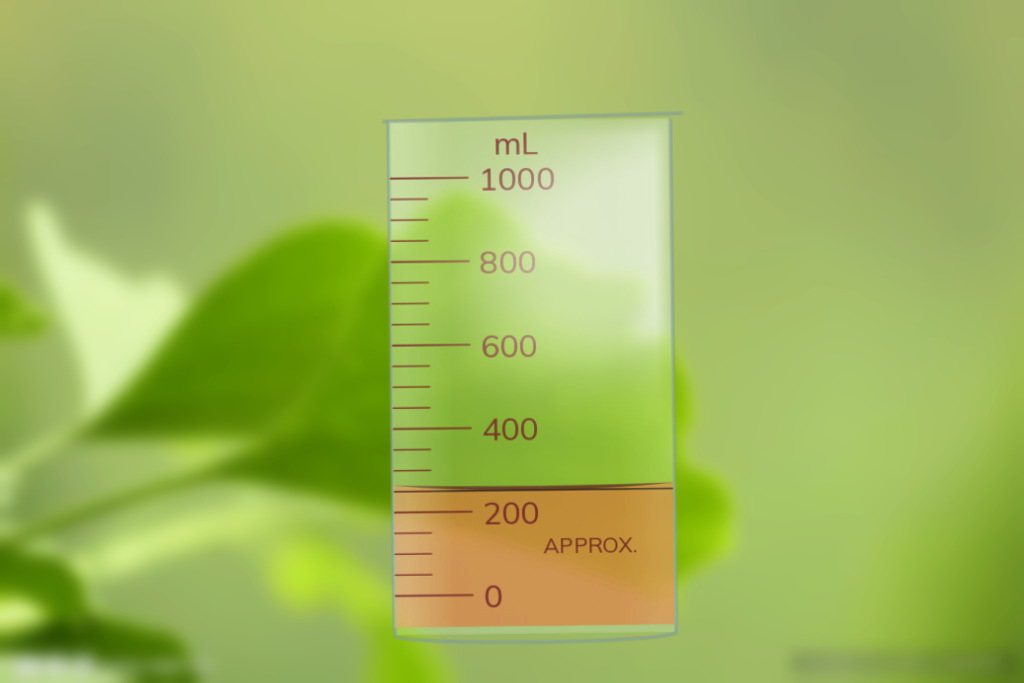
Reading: 250 mL
